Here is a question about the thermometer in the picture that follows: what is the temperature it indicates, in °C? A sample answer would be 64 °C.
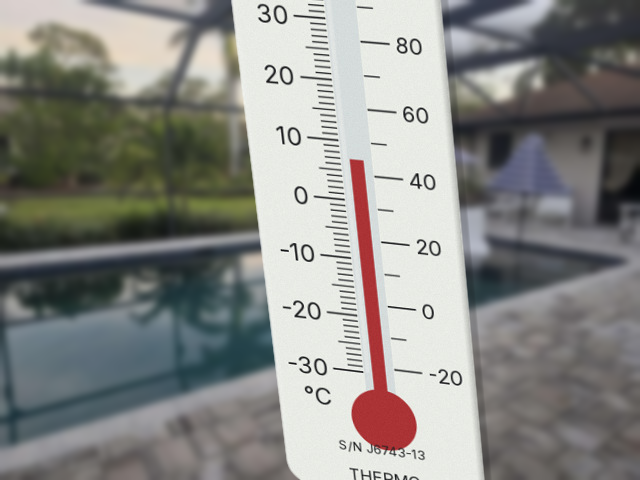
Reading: 7 °C
